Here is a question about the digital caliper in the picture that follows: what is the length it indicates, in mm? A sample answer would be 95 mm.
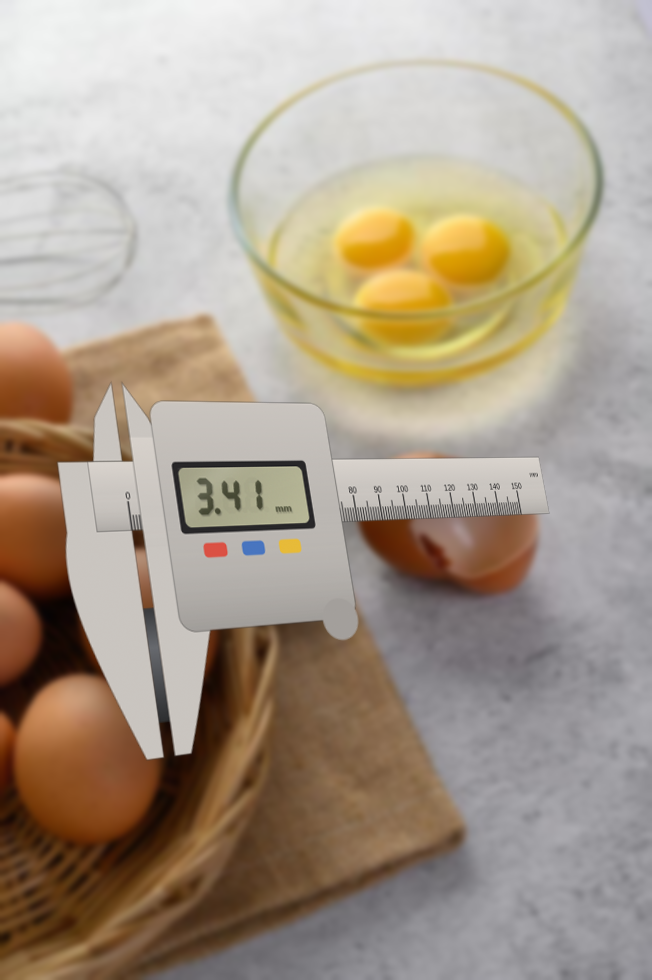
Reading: 3.41 mm
